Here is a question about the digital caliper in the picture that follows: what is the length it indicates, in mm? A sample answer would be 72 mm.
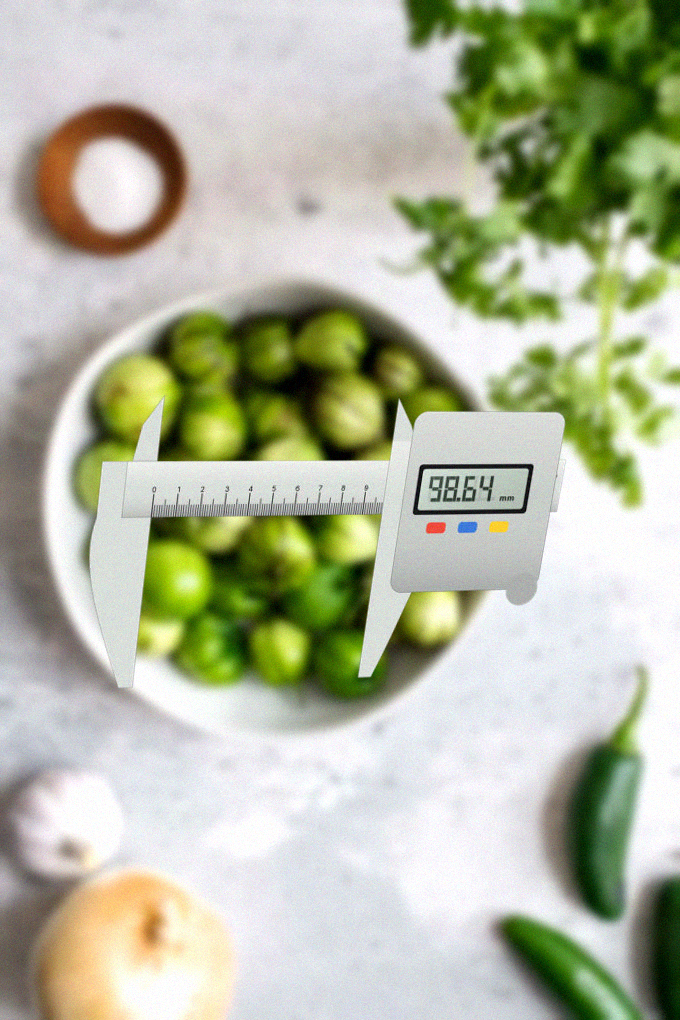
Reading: 98.64 mm
